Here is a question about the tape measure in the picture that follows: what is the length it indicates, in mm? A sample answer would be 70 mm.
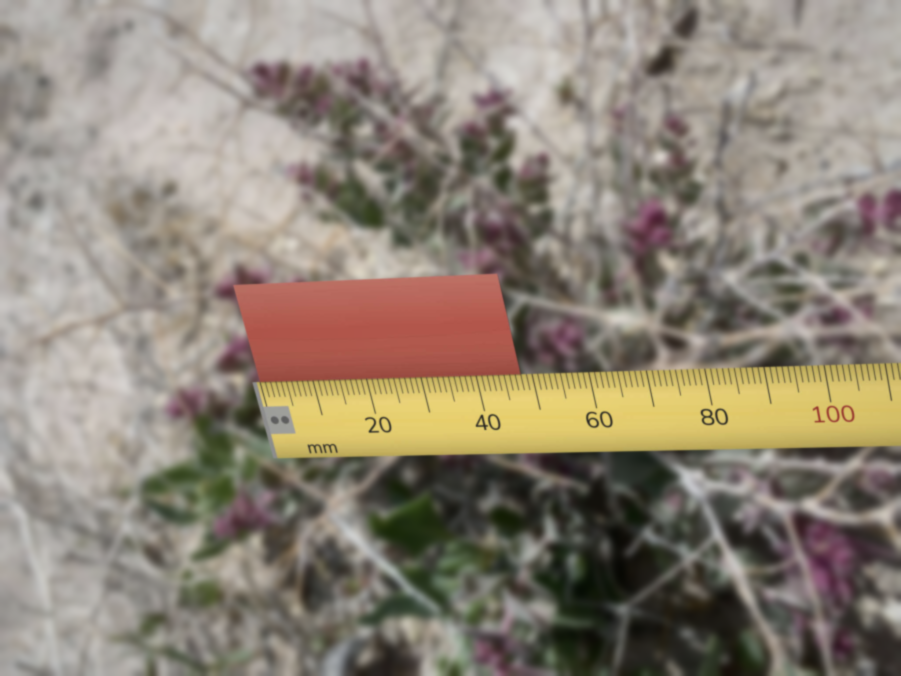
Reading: 48 mm
